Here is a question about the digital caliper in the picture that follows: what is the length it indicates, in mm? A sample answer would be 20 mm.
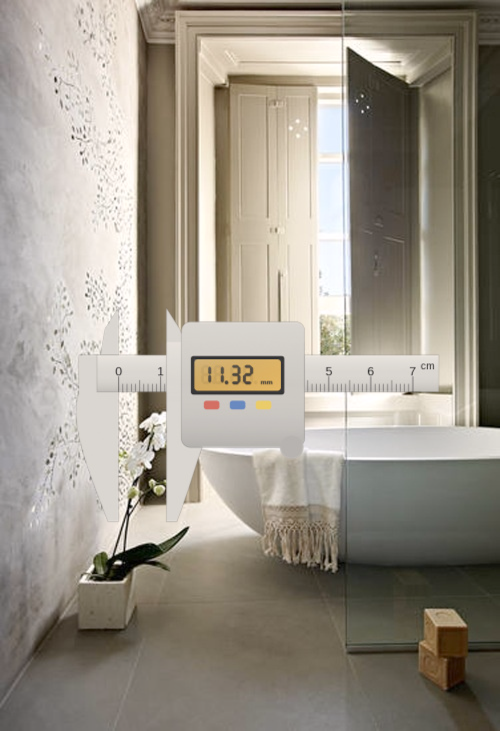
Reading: 11.32 mm
